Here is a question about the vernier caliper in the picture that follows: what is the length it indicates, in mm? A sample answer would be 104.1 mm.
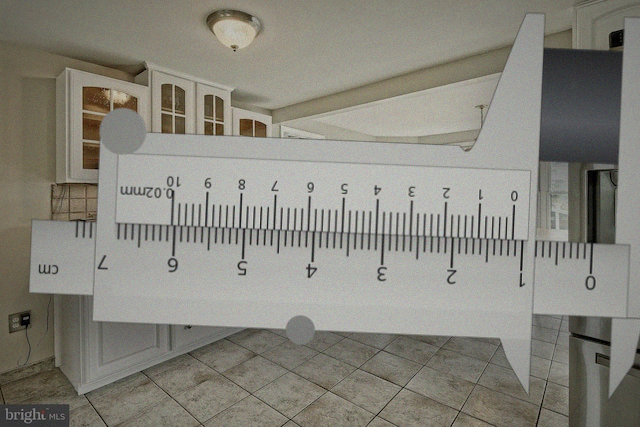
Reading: 11.4 mm
